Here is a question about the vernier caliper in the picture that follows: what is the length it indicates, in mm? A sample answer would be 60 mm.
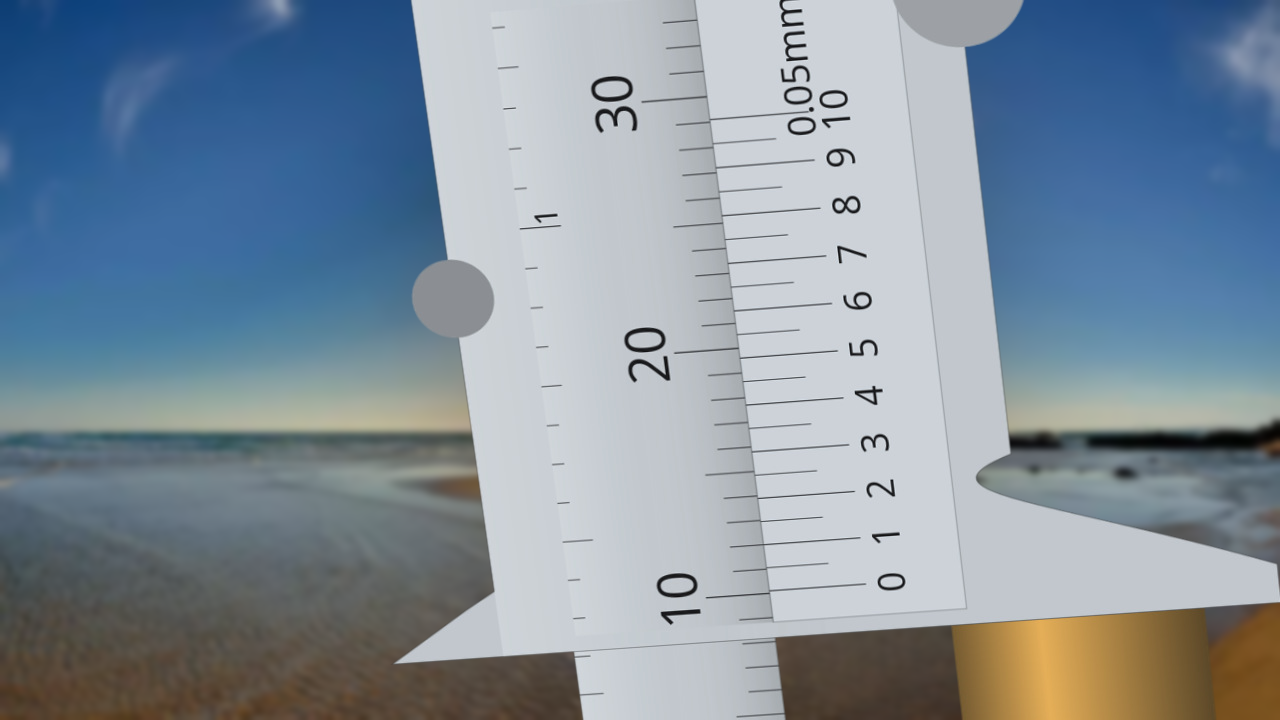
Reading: 10.10 mm
